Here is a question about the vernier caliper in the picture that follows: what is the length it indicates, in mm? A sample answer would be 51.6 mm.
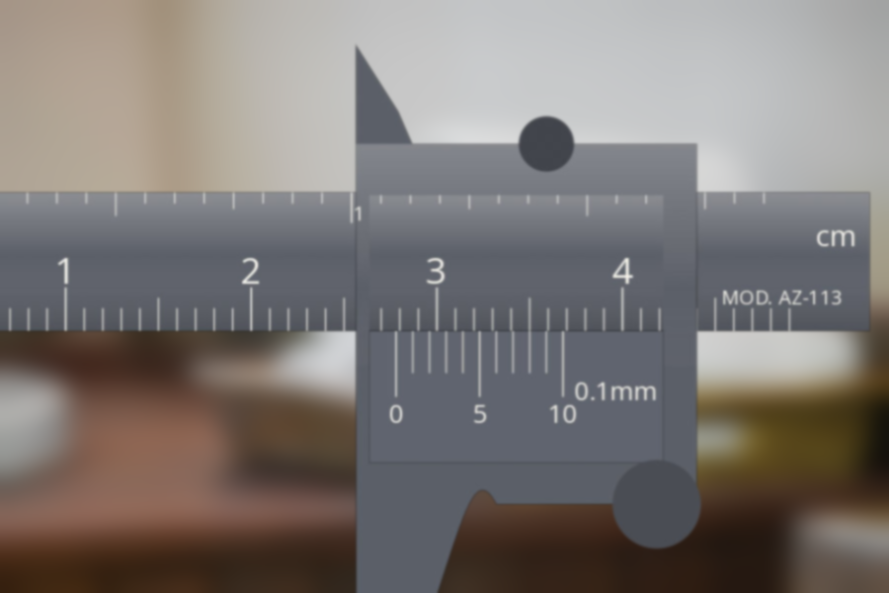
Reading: 27.8 mm
